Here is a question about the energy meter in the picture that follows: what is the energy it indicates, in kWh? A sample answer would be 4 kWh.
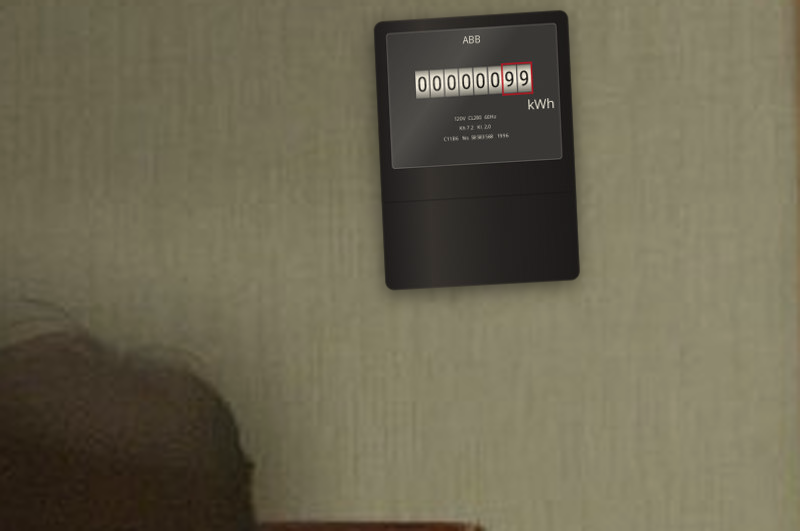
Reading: 0.99 kWh
